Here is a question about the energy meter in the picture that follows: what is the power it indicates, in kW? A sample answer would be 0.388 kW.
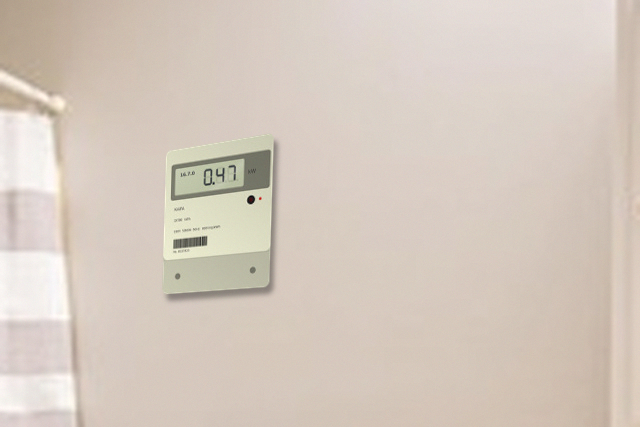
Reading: 0.47 kW
